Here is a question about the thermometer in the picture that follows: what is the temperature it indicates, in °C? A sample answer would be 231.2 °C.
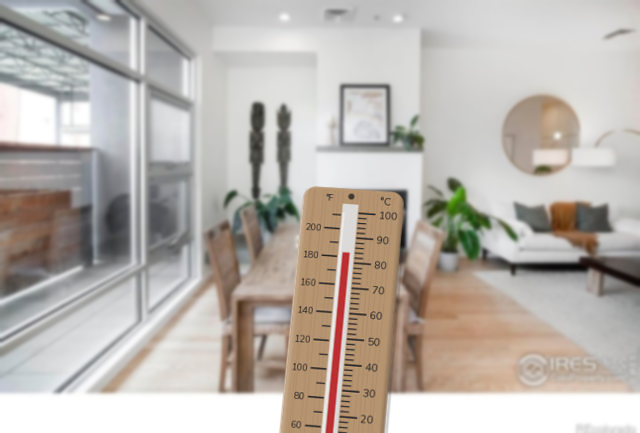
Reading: 84 °C
